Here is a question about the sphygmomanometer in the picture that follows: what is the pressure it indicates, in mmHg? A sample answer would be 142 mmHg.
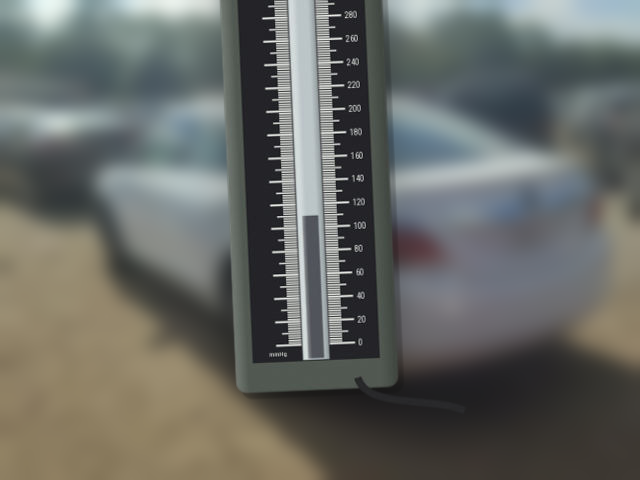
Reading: 110 mmHg
